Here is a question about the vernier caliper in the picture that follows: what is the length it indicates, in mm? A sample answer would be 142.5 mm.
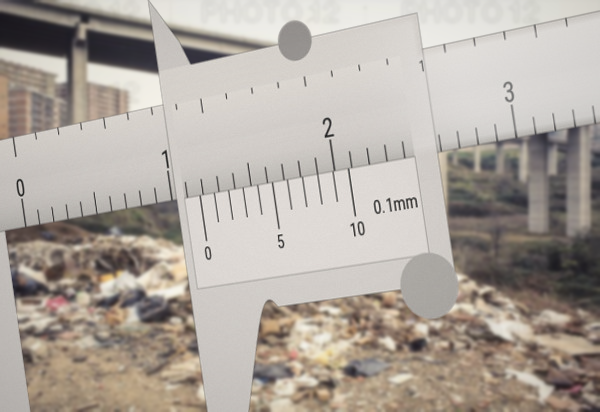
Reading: 11.8 mm
